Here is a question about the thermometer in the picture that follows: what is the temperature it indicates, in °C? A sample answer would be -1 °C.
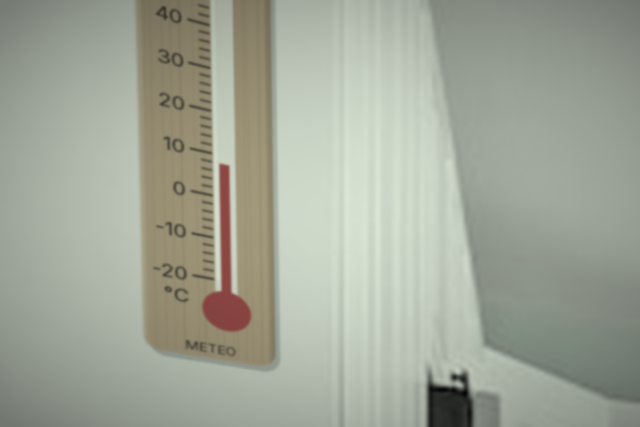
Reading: 8 °C
